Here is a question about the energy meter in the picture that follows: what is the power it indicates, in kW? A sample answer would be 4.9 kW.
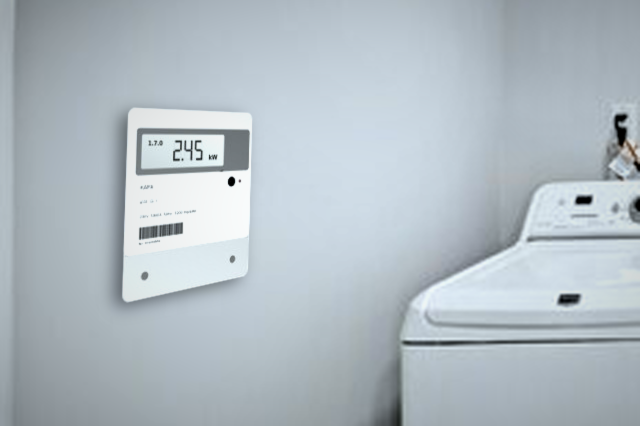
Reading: 2.45 kW
